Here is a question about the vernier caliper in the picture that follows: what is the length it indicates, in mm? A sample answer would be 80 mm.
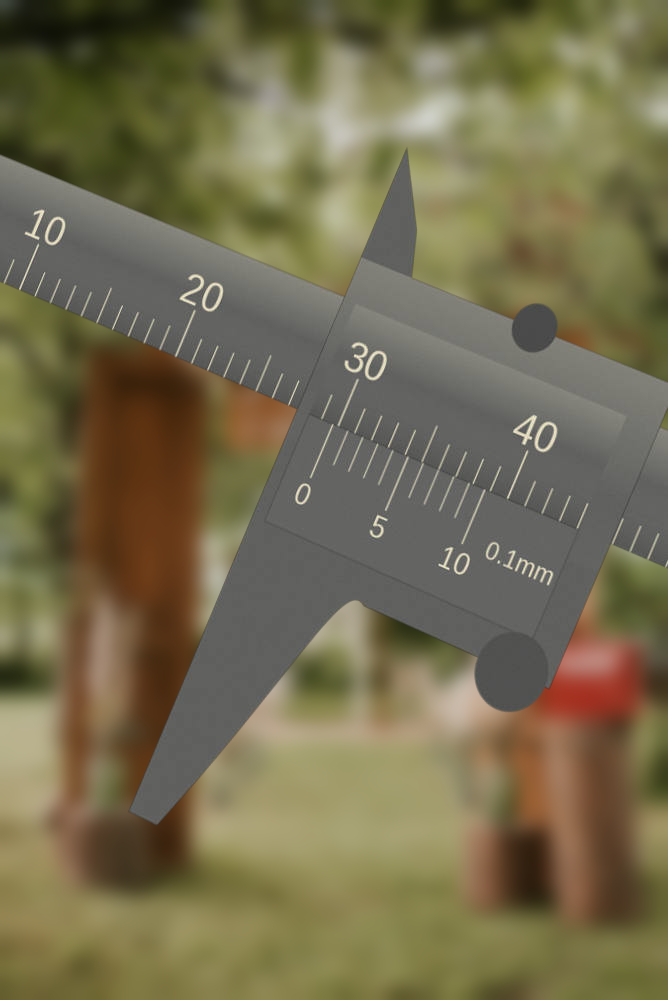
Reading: 29.7 mm
